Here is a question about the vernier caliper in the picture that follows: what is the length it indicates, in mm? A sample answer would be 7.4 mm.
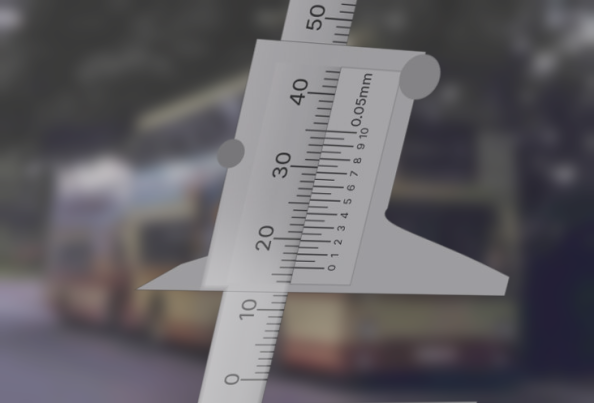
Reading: 16.0 mm
